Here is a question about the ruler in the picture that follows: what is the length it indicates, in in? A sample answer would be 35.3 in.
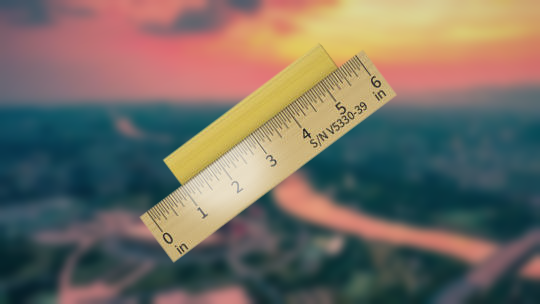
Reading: 4.5 in
